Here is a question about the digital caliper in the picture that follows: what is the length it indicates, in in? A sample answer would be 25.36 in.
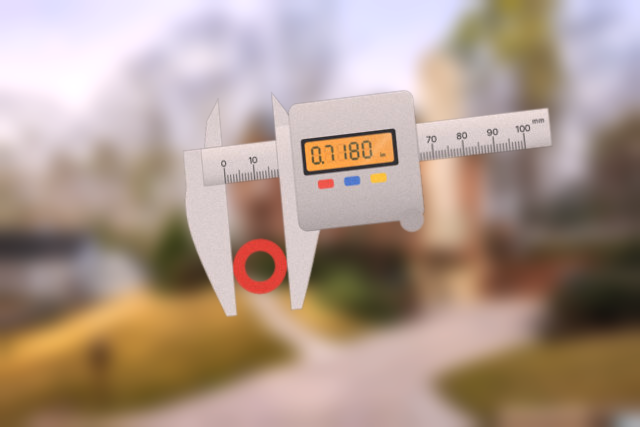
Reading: 0.7180 in
